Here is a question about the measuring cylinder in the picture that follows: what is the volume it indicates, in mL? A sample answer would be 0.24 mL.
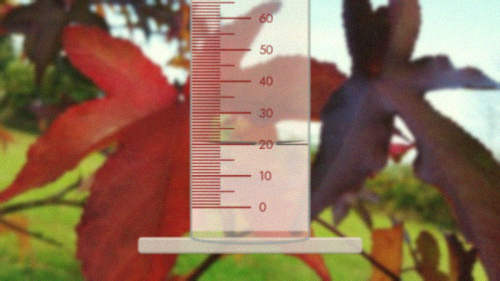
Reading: 20 mL
